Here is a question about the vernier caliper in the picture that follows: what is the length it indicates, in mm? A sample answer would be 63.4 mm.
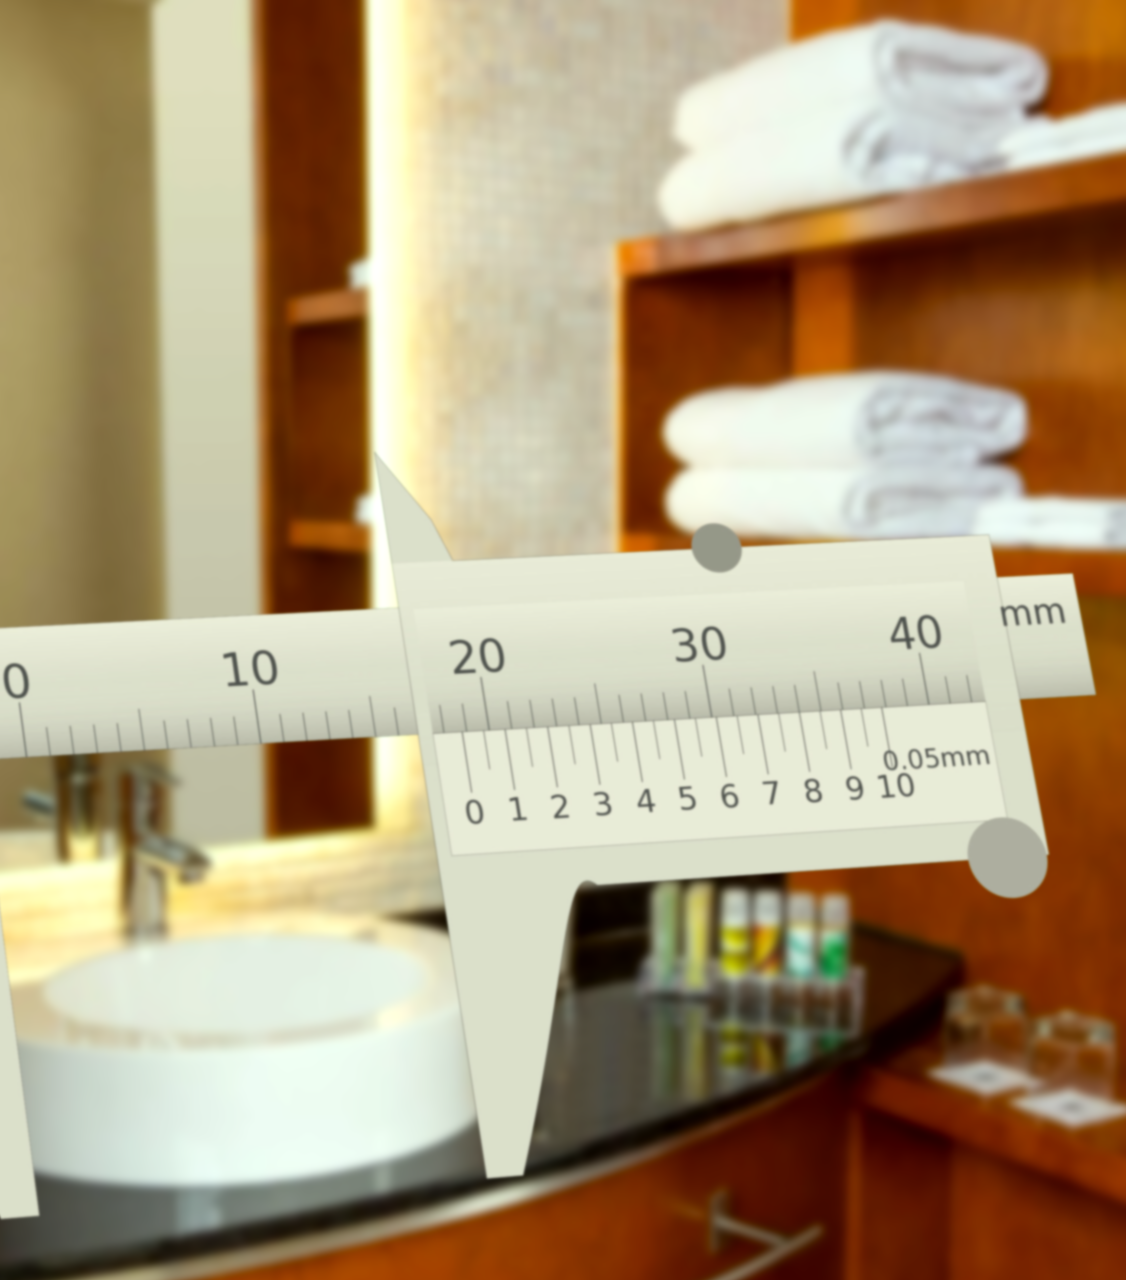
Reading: 18.8 mm
